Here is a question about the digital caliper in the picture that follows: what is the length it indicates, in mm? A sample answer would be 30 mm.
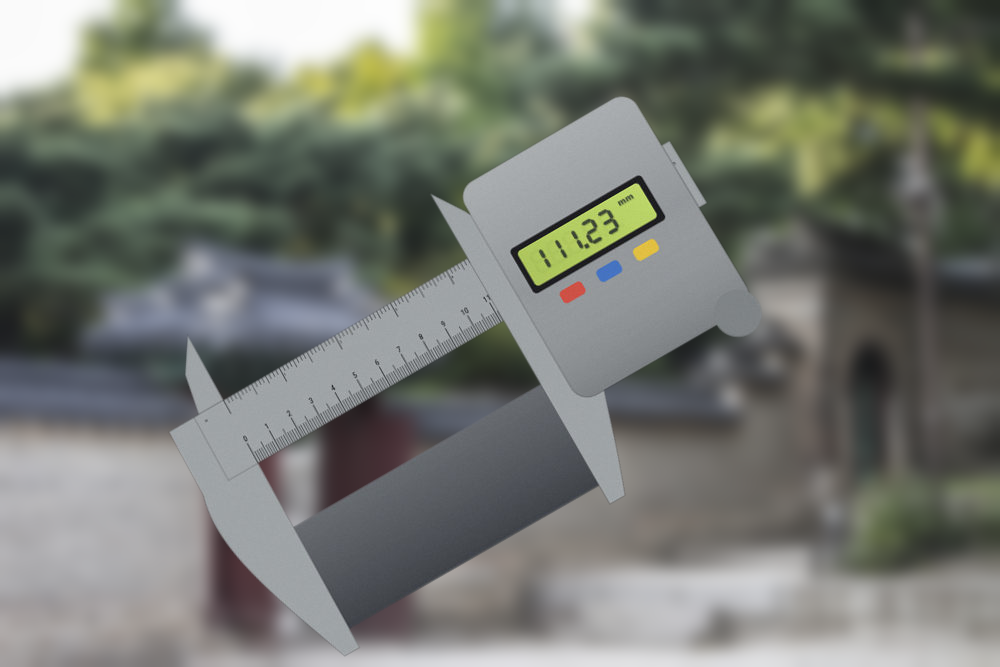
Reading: 111.23 mm
